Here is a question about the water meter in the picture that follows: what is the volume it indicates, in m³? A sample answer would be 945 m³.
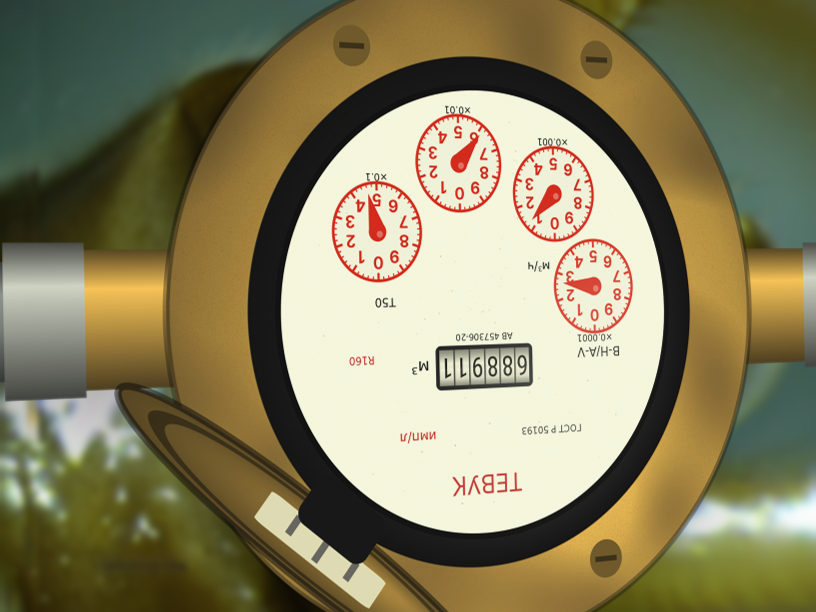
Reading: 688911.4612 m³
